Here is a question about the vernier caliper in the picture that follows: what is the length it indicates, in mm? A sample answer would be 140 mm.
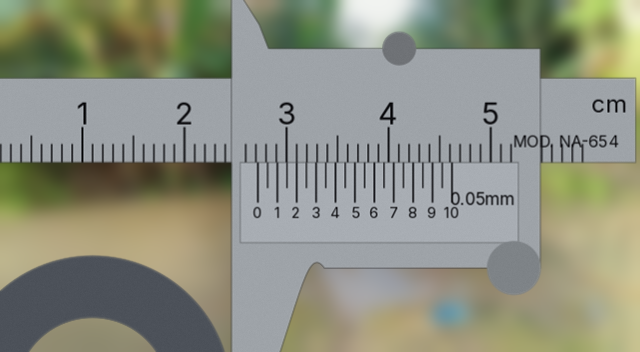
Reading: 27.2 mm
